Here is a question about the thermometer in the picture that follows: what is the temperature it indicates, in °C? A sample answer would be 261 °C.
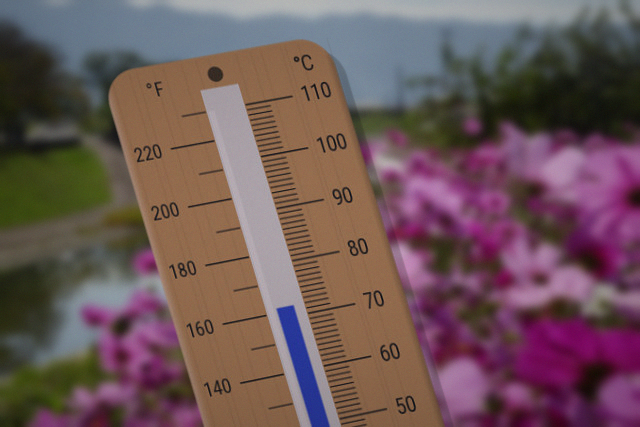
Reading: 72 °C
